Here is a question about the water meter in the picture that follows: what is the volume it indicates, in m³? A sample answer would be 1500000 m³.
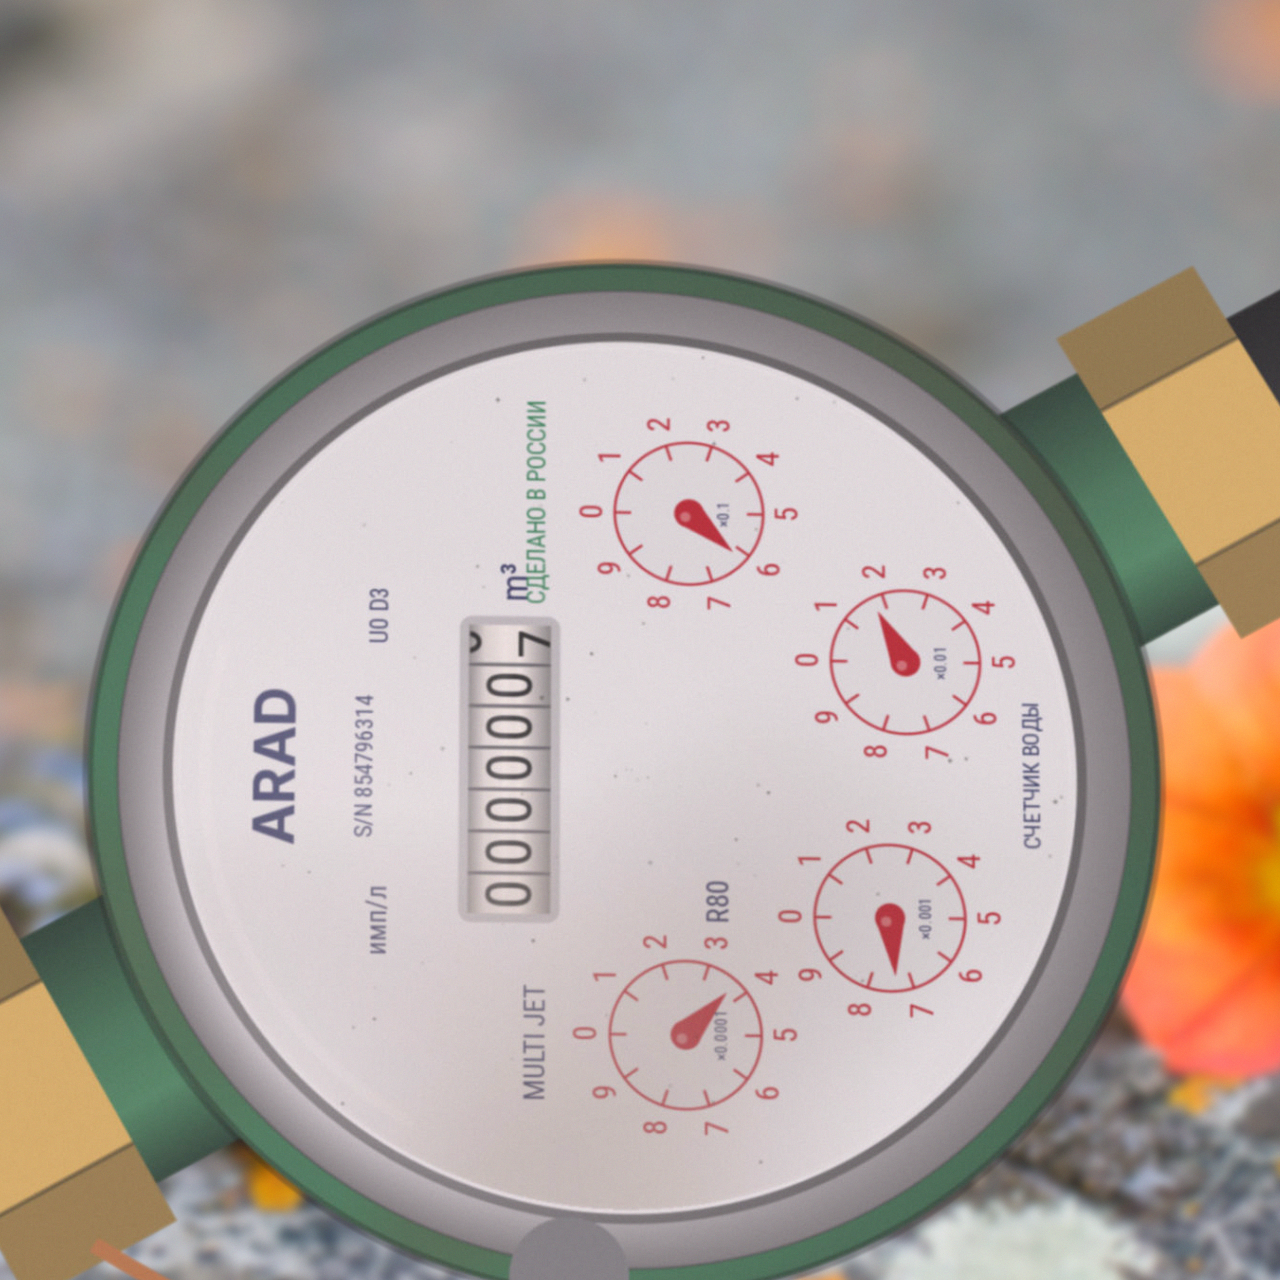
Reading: 6.6173 m³
